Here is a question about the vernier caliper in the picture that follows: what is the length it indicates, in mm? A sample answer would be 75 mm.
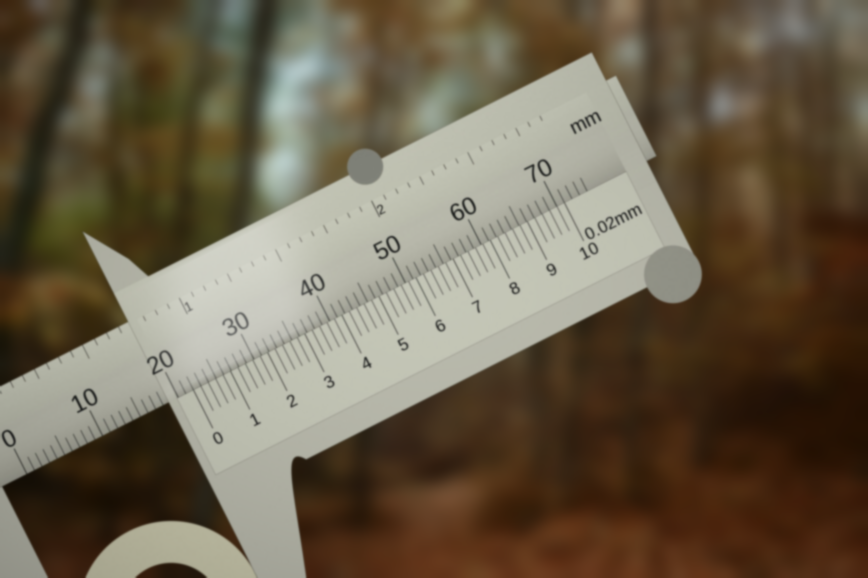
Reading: 22.0 mm
